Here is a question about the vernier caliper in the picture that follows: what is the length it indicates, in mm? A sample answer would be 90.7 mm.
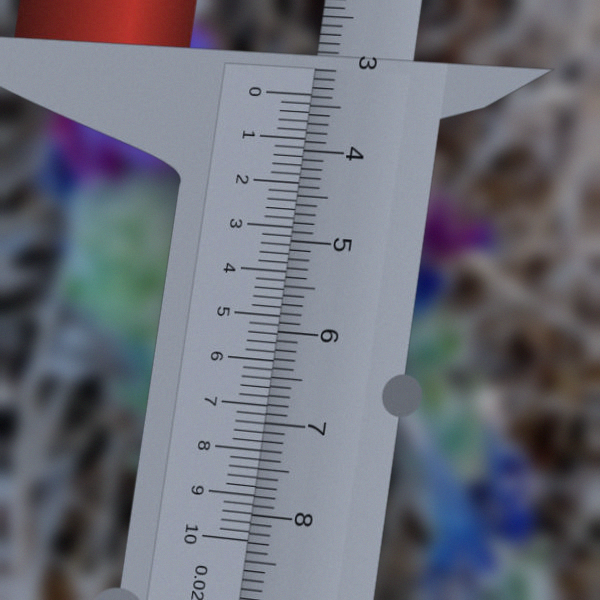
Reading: 33.8 mm
